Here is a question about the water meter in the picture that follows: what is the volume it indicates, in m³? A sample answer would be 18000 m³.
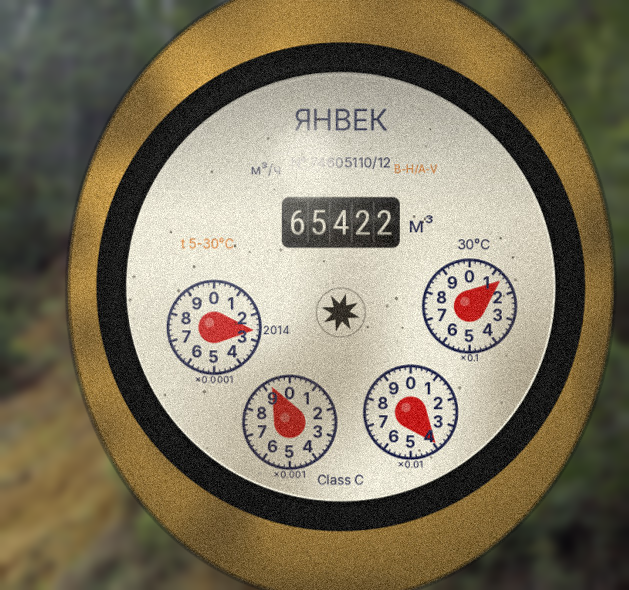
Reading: 65422.1392 m³
